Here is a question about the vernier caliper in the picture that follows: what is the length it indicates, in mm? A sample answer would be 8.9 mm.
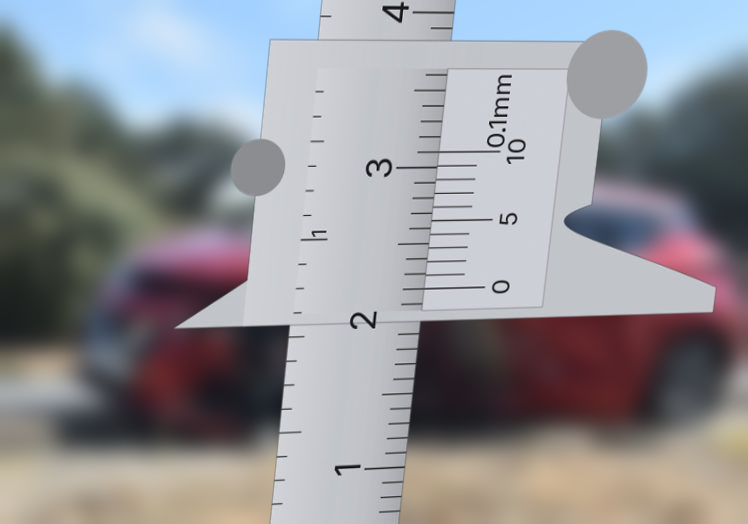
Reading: 22.0 mm
